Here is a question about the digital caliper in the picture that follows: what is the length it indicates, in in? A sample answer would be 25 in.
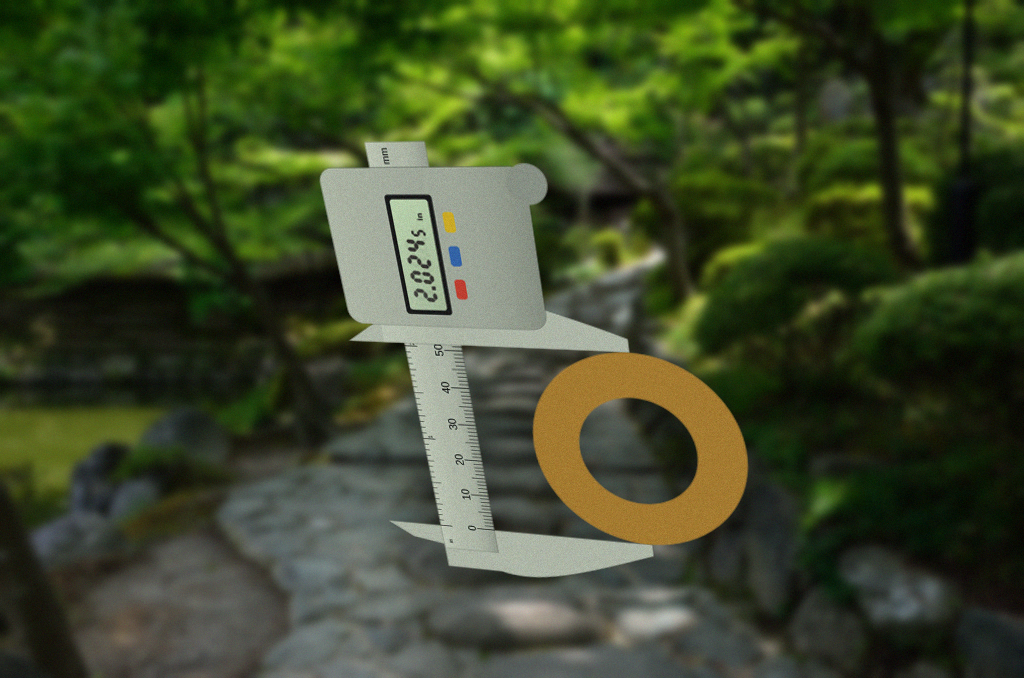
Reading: 2.0245 in
